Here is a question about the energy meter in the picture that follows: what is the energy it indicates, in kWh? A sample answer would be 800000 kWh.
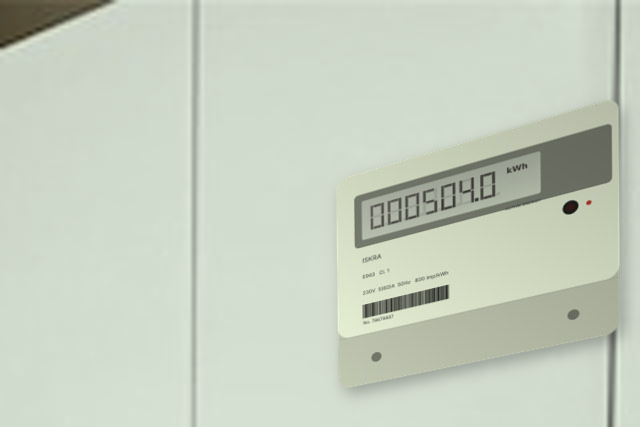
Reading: 504.0 kWh
